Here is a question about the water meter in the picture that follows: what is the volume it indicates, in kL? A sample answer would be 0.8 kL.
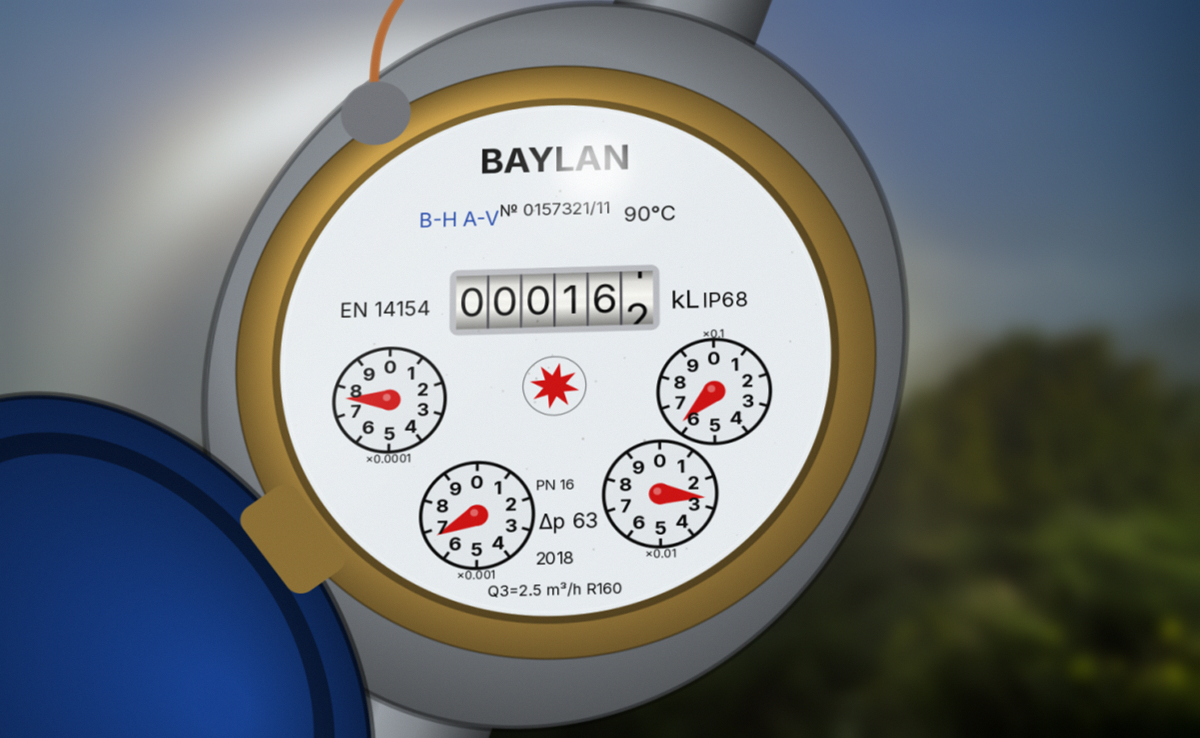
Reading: 161.6267 kL
